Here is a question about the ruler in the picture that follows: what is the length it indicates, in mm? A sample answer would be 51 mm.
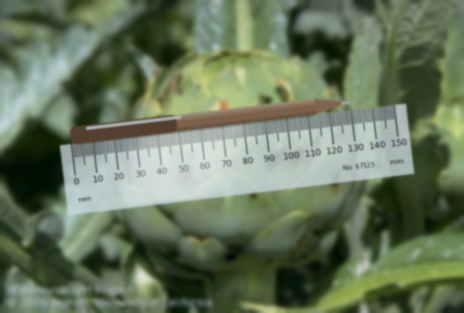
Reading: 130 mm
